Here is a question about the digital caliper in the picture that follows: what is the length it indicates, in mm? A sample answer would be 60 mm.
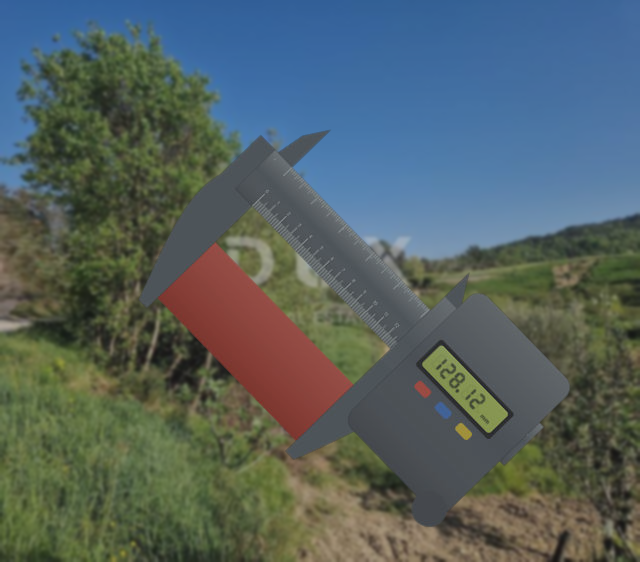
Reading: 128.12 mm
